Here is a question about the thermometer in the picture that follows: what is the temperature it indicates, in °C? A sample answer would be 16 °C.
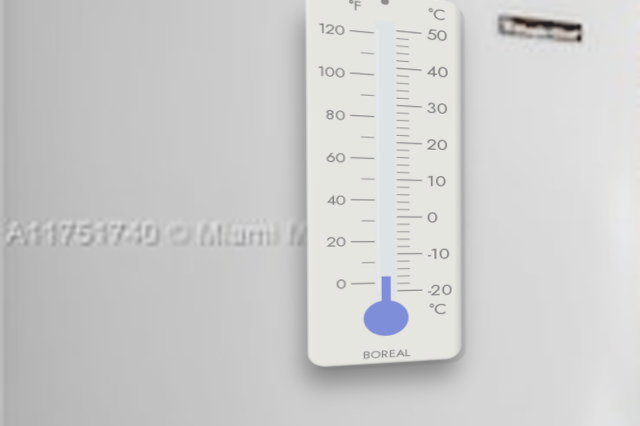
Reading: -16 °C
